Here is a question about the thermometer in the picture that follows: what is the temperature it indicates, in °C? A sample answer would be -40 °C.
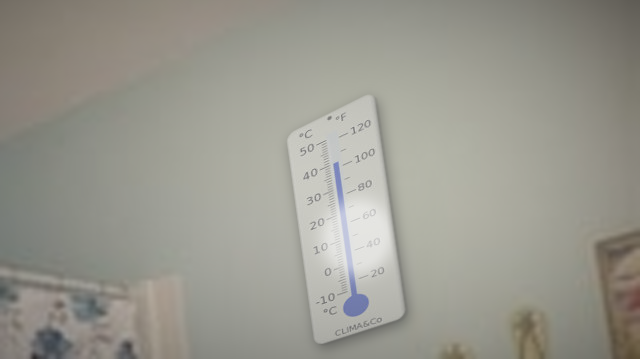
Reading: 40 °C
